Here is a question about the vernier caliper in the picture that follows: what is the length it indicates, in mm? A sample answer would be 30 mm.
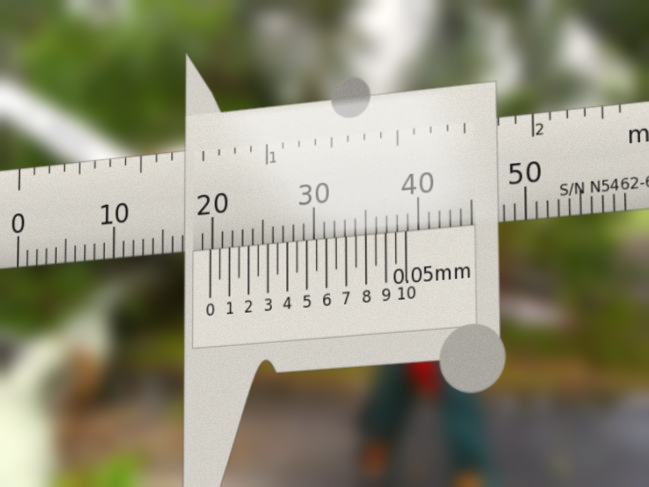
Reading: 19.8 mm
